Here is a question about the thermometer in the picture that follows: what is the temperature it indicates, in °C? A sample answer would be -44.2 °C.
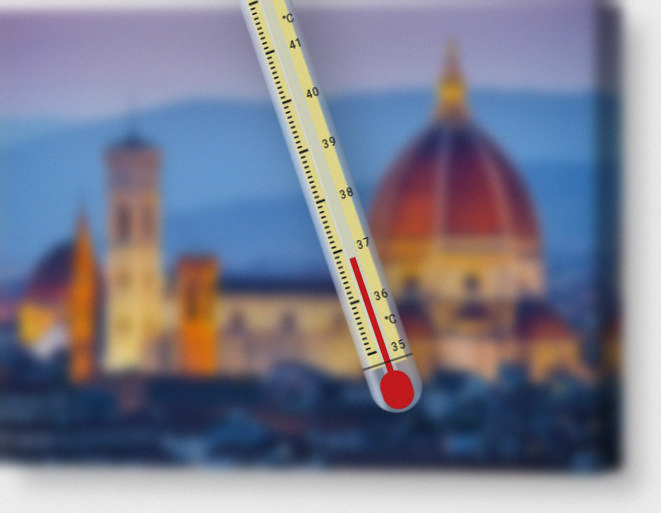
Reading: 36.8 °C
